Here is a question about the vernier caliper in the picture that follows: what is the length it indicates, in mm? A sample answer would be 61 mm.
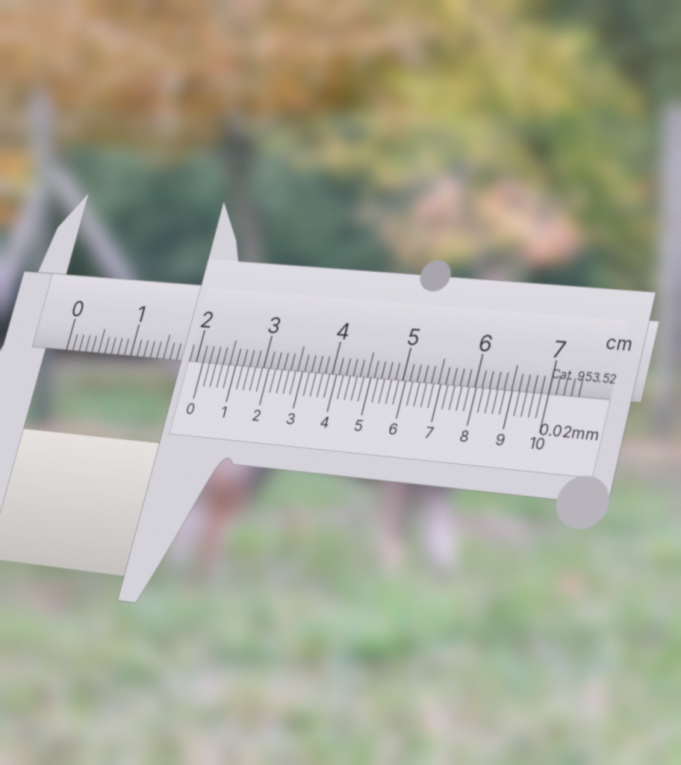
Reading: 21.0 mm
